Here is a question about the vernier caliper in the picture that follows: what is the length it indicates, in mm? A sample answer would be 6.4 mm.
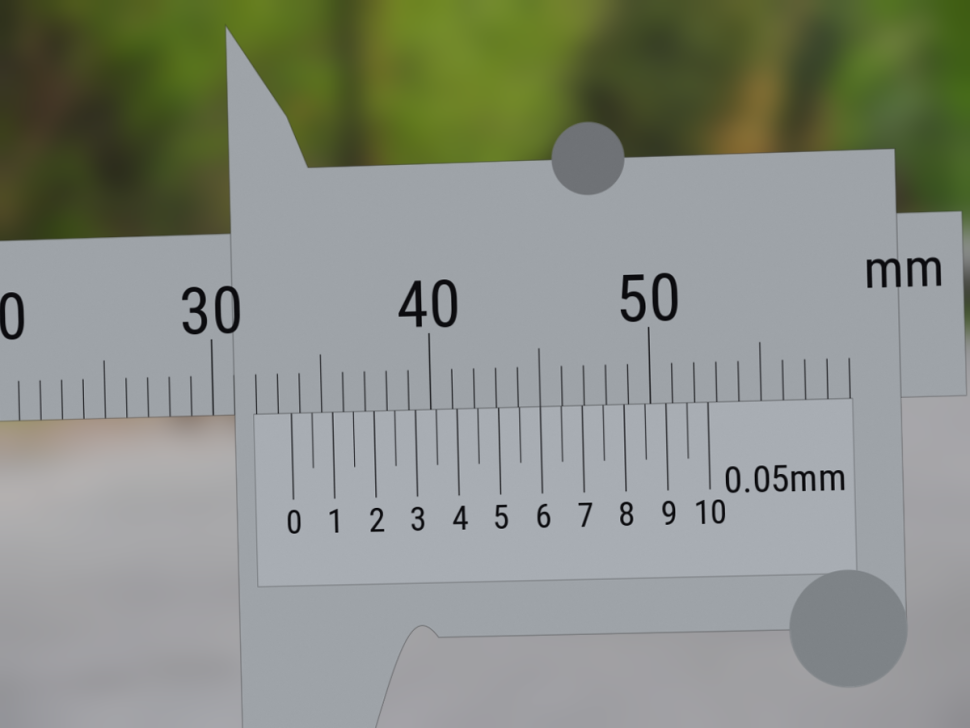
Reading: 33.60 mm
